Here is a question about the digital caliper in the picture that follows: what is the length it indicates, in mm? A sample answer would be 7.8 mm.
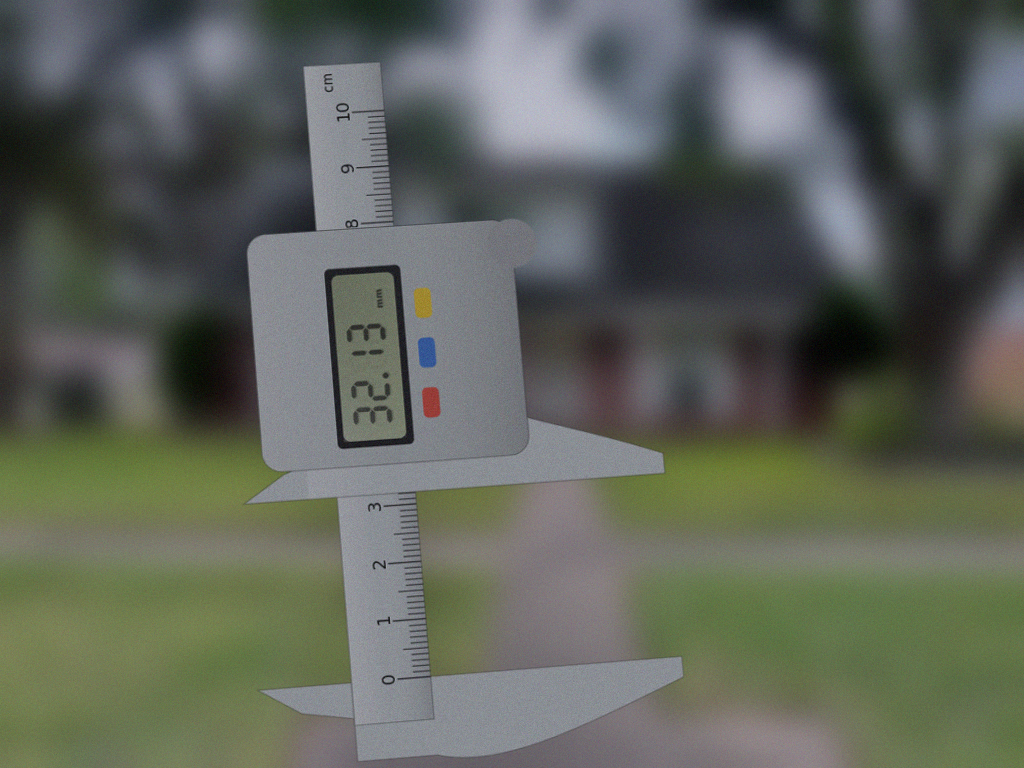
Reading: 32.13 mm
